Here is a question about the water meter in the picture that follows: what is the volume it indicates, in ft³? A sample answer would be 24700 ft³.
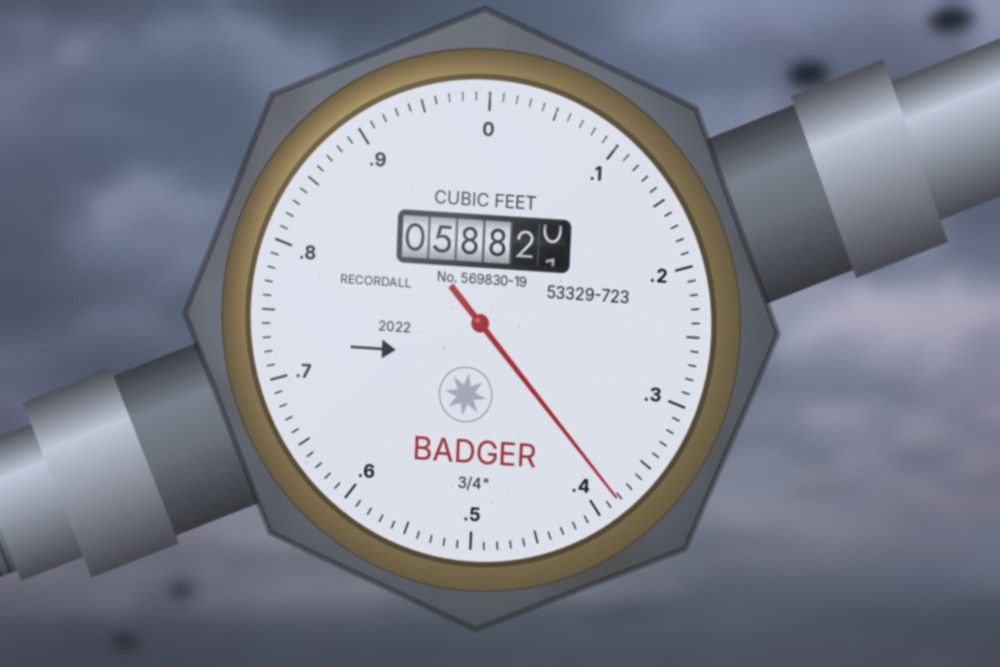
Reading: 58820.38 ft³
